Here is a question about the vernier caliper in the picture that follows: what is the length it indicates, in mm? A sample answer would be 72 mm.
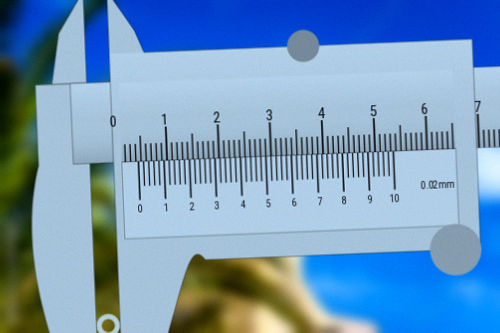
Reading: 4.5 mm
